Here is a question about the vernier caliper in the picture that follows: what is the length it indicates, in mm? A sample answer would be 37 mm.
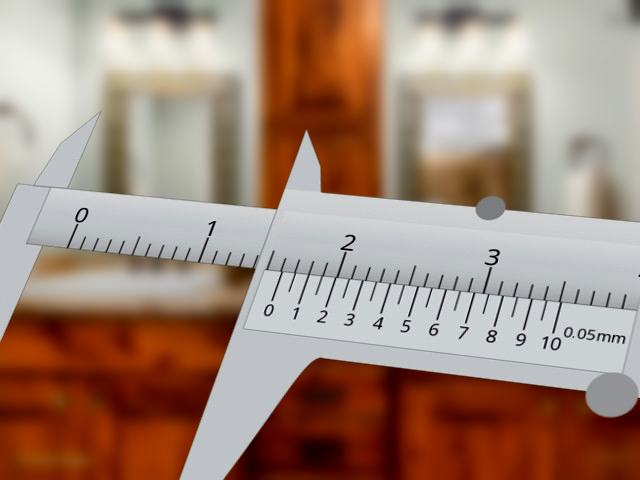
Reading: 16.1 mm
